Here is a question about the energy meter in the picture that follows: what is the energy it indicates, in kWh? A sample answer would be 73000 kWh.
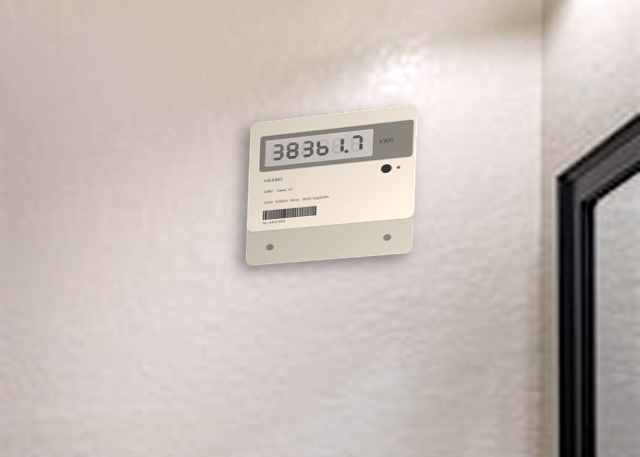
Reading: 38361.7 kWh
